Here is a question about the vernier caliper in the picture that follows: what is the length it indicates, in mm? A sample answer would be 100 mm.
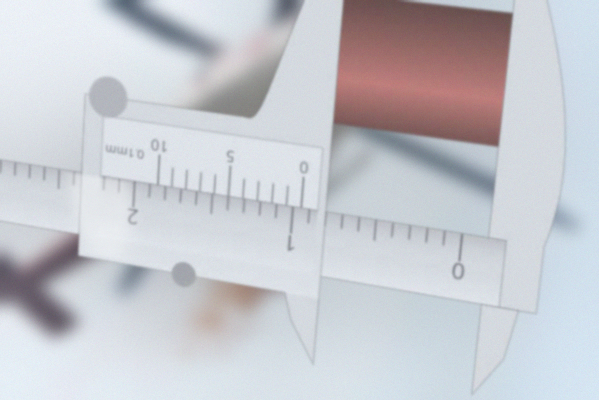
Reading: 9.5 mm
